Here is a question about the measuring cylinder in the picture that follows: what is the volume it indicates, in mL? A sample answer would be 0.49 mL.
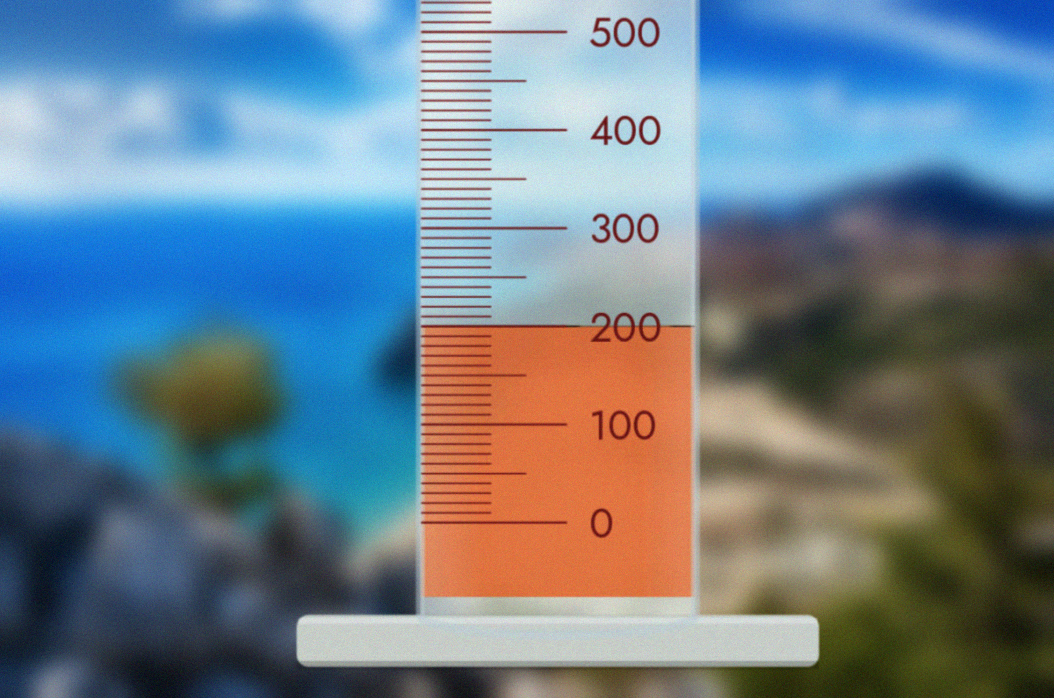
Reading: 200 mL
